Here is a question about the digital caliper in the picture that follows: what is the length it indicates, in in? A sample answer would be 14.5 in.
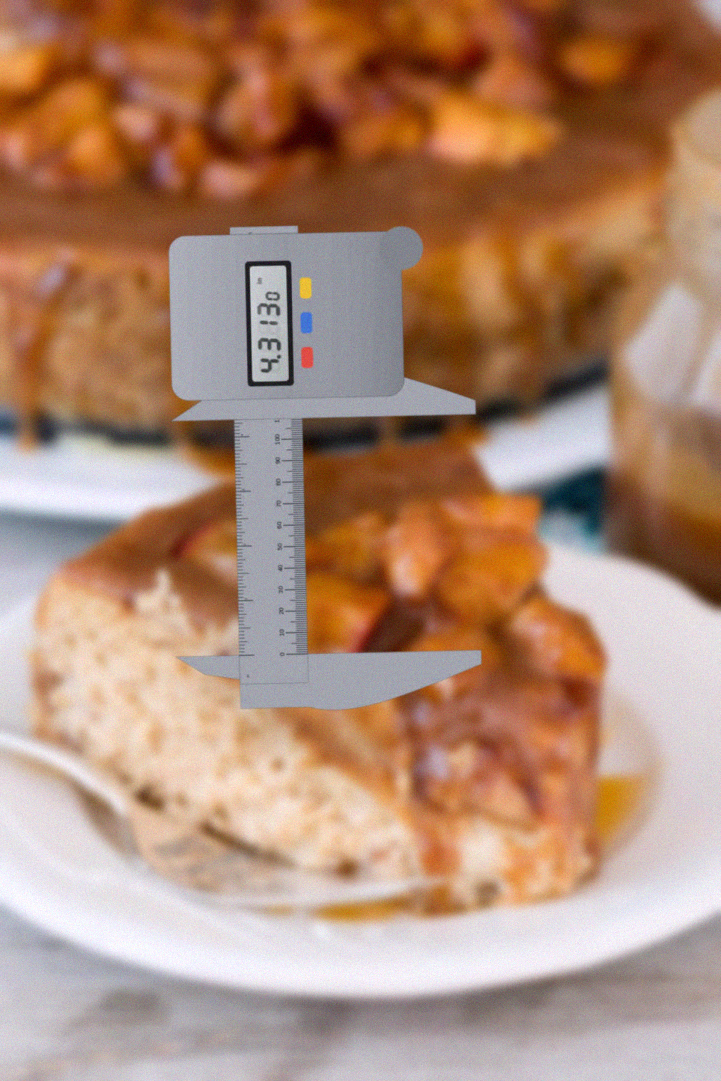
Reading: 4.3130 in
